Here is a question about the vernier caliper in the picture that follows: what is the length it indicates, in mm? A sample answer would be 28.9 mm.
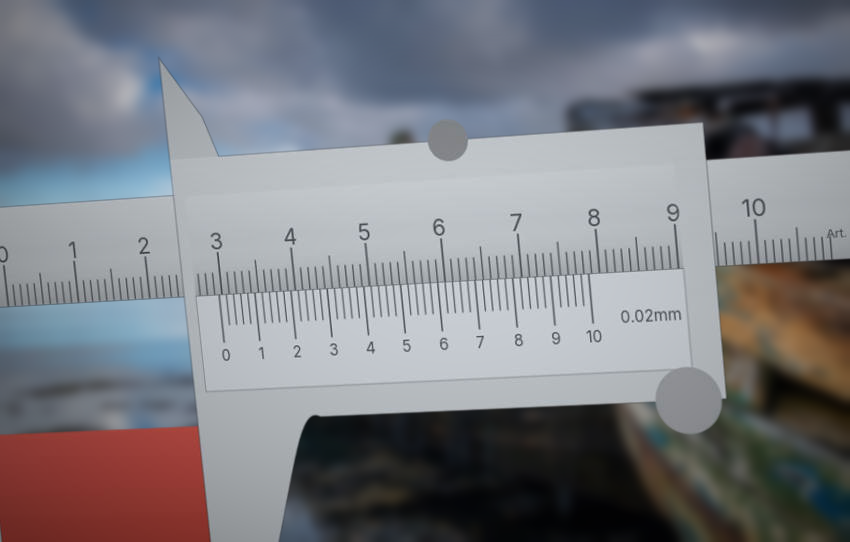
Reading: 29.6 mm
